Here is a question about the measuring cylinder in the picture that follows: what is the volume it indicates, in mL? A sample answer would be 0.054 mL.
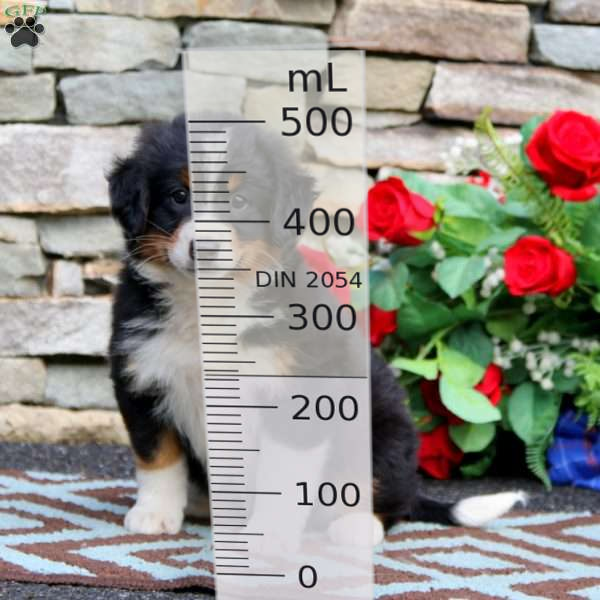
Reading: 235 mL
